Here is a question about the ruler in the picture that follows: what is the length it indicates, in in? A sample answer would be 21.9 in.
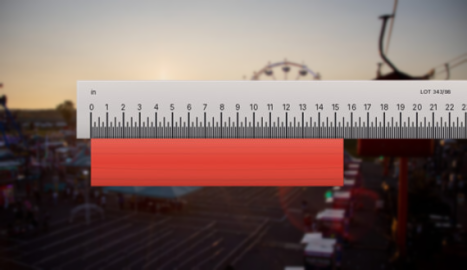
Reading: 15.5 in
